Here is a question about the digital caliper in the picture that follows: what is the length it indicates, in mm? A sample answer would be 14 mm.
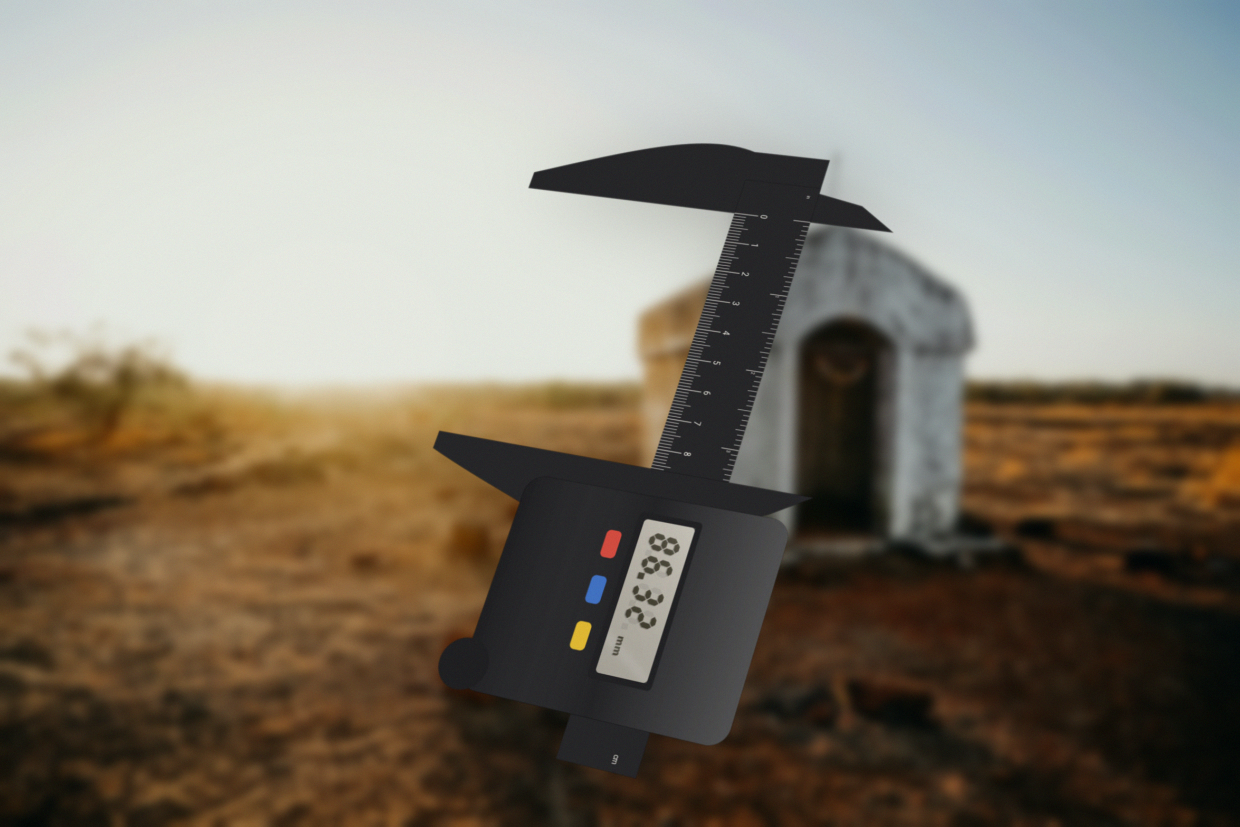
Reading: 86.32 mm
